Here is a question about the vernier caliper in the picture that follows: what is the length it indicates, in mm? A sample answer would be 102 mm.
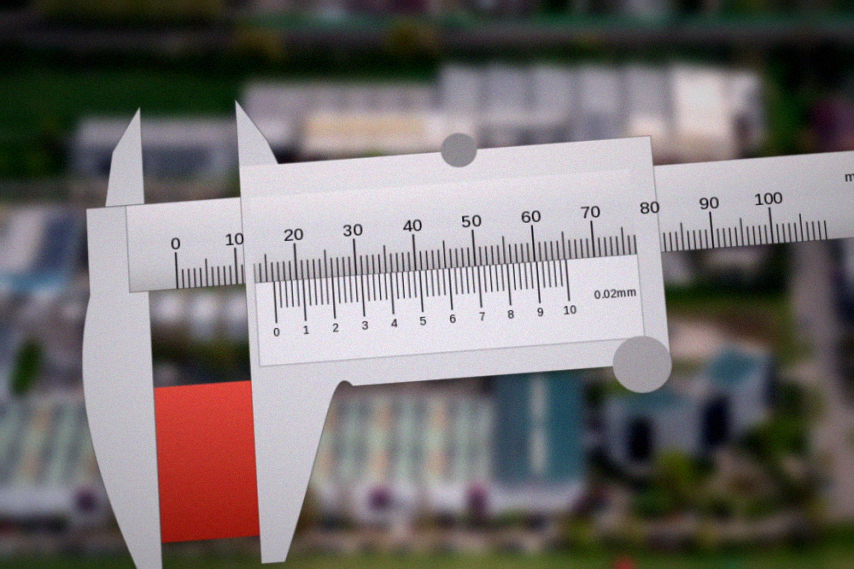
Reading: 16.2 mm
